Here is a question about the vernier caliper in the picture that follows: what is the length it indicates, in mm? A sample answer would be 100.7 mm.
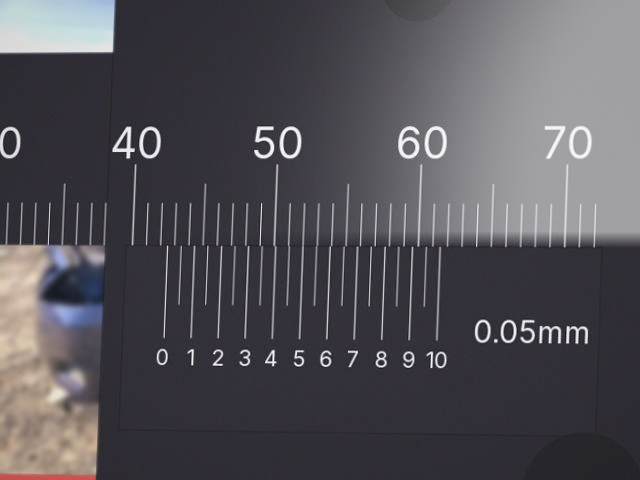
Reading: 42.5 mm
